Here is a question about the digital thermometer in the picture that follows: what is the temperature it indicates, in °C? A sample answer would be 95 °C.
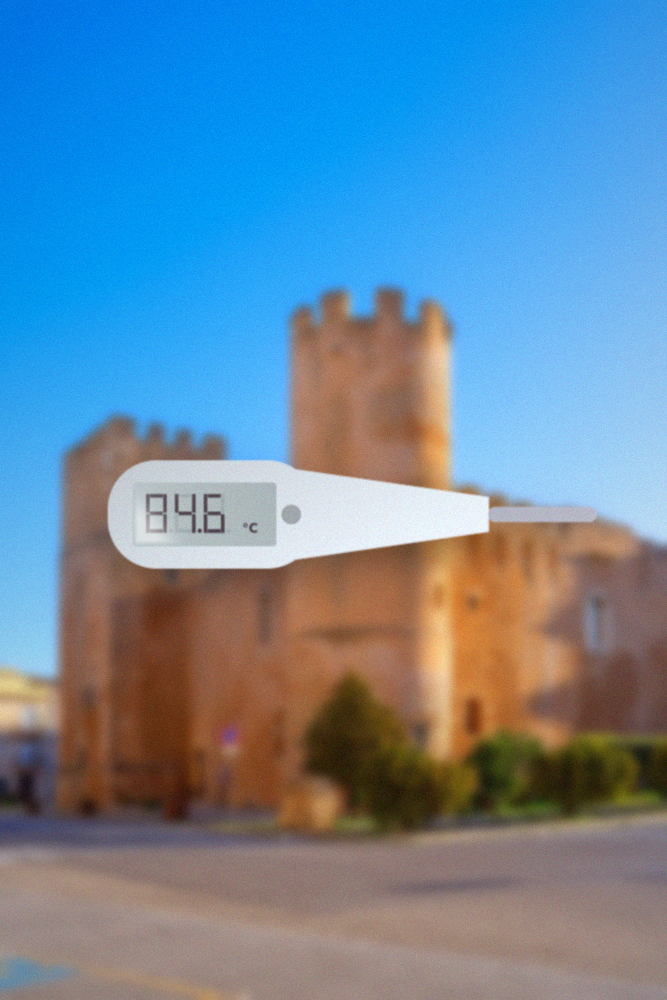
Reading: 84.6 °C
